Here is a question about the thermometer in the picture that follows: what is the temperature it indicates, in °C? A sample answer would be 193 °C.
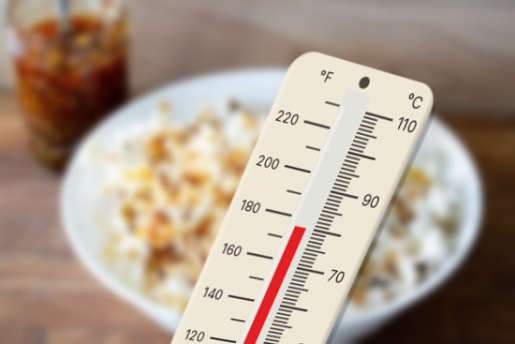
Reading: 80 °C
